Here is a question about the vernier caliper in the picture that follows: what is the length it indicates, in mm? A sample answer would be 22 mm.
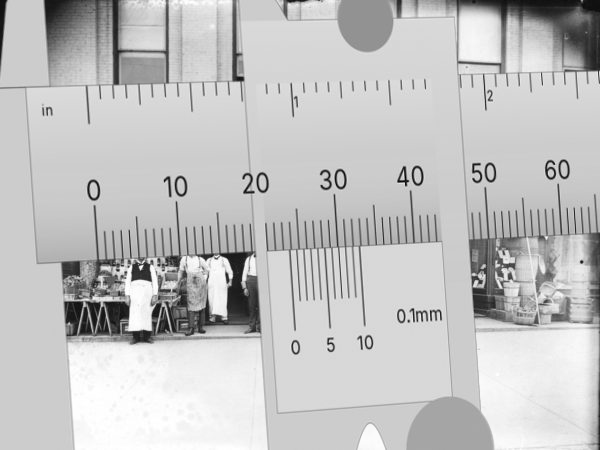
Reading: 23.8 mm
